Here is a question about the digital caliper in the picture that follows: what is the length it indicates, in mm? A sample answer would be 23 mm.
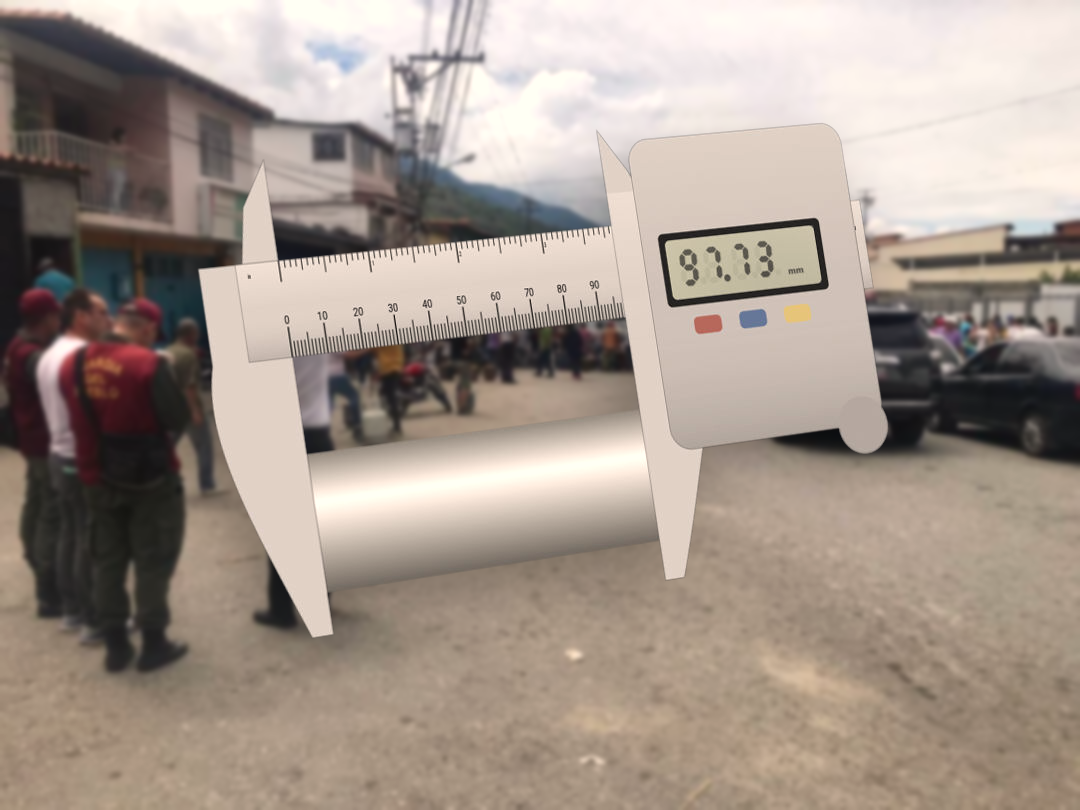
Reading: 97.73 mm
